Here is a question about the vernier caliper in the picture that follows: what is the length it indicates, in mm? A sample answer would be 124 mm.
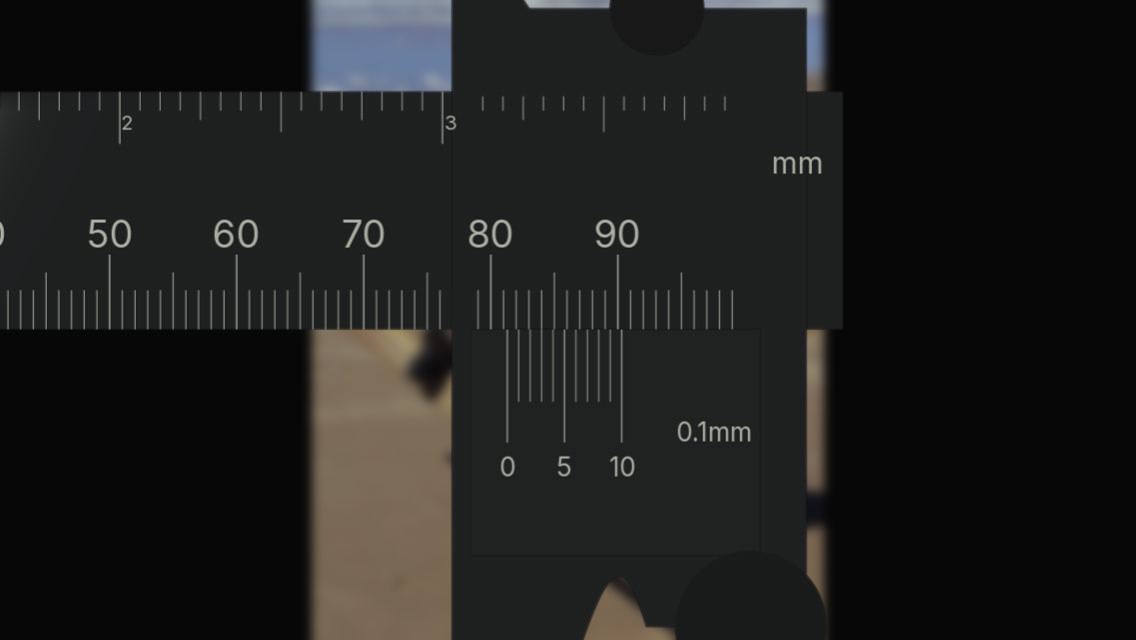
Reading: 81.3 mm
